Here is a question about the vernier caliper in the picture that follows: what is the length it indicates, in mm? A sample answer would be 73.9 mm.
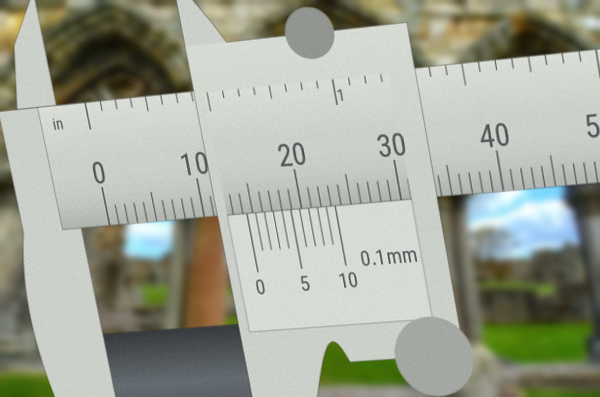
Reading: 14.4 mm
